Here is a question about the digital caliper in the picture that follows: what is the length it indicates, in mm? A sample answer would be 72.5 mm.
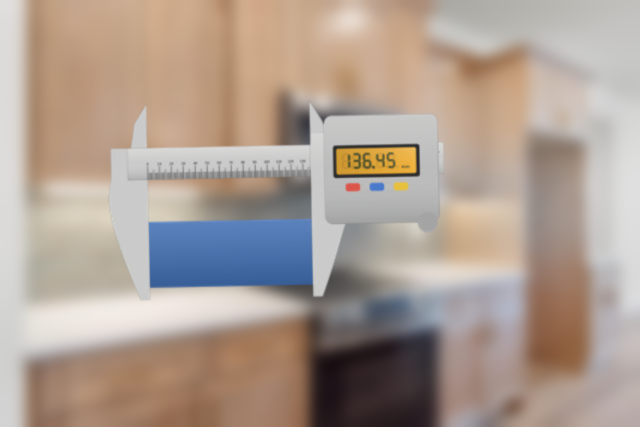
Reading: 136.45 mm
